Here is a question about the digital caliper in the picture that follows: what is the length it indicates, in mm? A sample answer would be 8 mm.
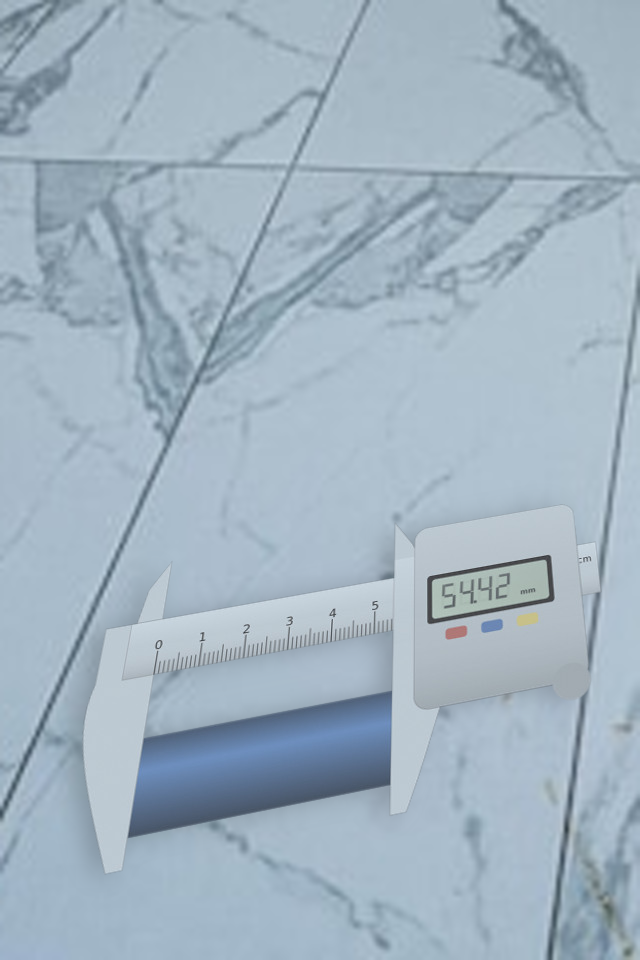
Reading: 54.42 mm
